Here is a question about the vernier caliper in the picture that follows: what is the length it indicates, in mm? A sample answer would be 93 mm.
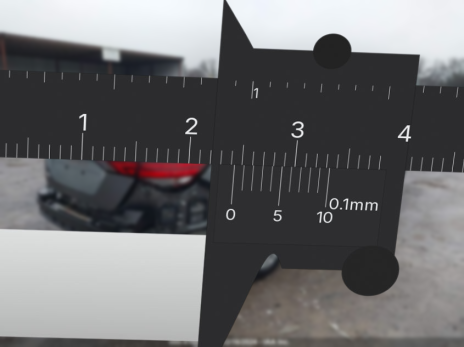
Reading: 24.3 mm
